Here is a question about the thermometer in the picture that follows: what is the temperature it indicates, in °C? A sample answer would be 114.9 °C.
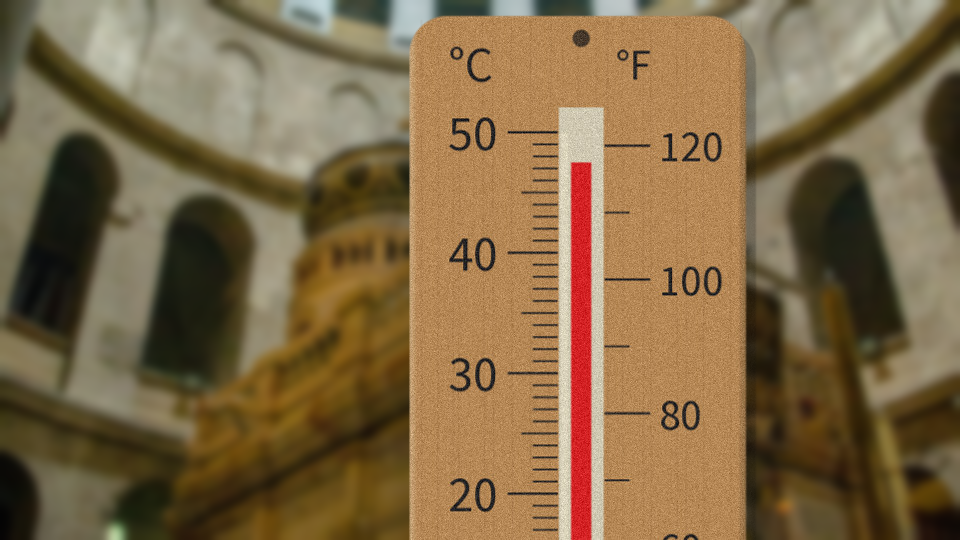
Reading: 47.5 °C
